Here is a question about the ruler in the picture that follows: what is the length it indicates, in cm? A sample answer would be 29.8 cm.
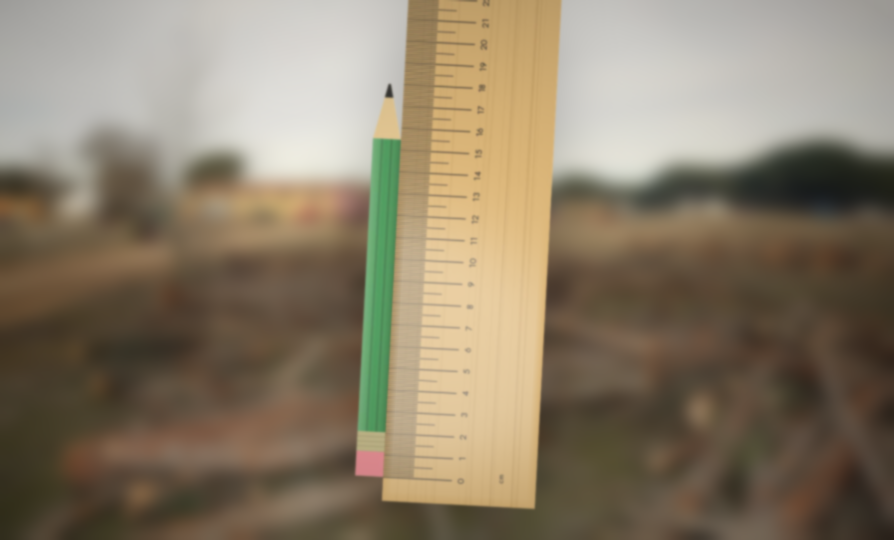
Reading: 18 cm
